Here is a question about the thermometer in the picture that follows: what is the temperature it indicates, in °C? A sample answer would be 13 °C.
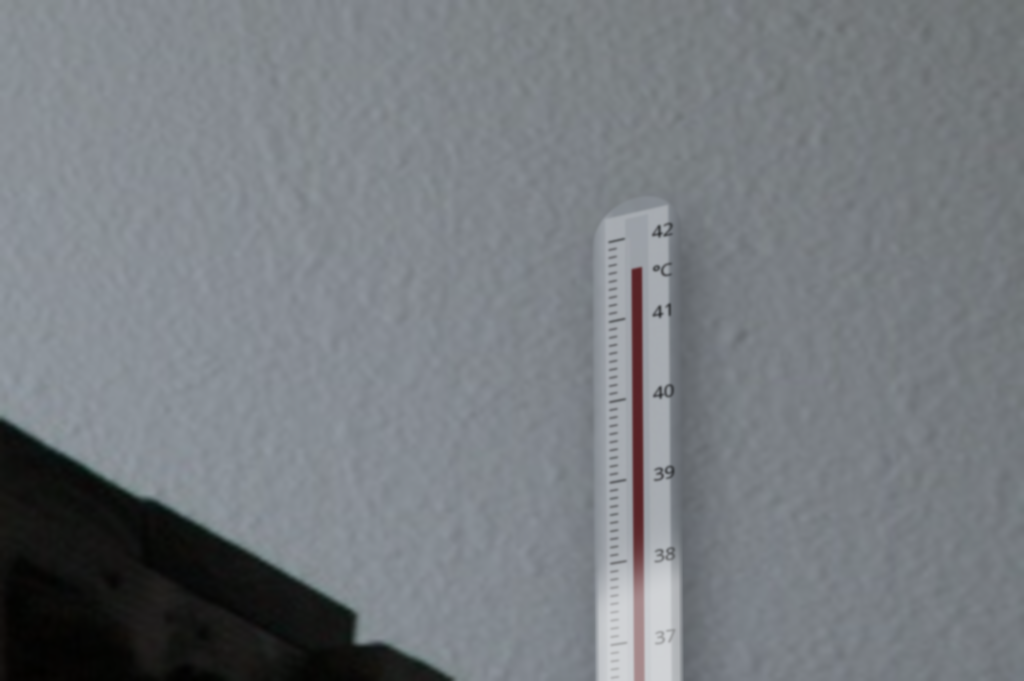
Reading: 41.6 °C
